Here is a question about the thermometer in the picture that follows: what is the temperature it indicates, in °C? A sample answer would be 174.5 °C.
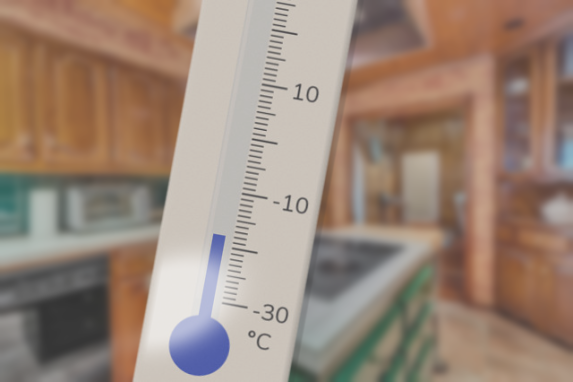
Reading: -18 °C
